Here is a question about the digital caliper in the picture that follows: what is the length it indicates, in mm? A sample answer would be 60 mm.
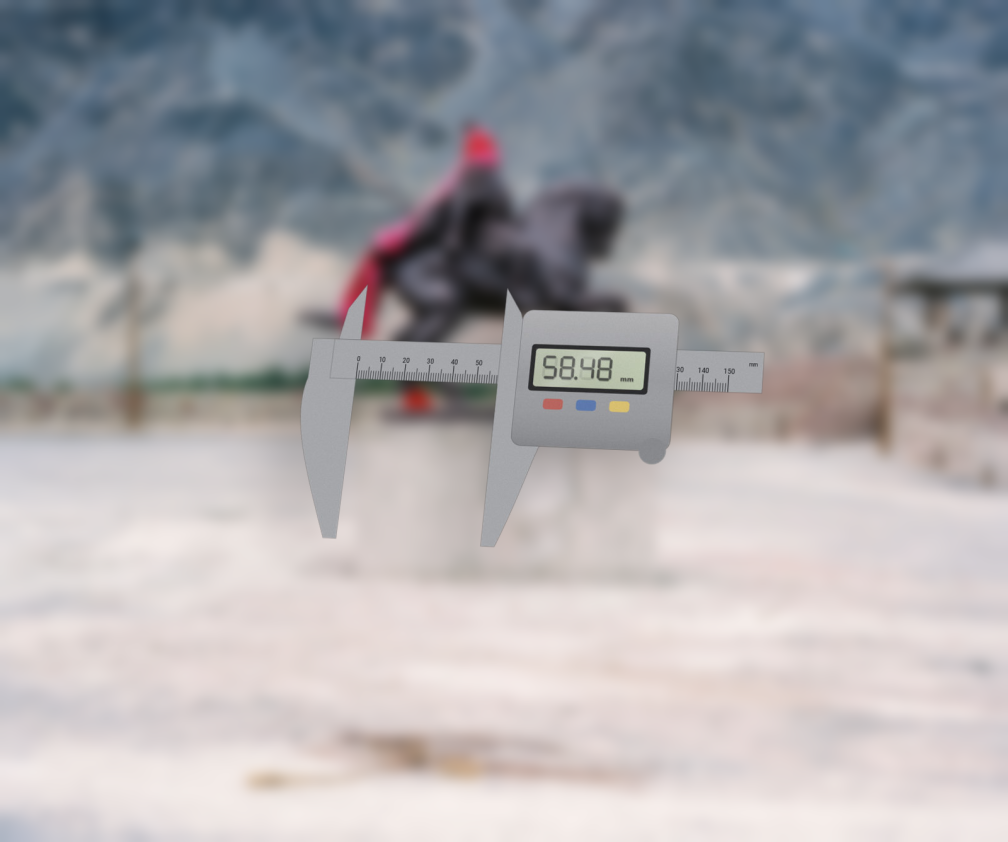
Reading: 58.48 mm
